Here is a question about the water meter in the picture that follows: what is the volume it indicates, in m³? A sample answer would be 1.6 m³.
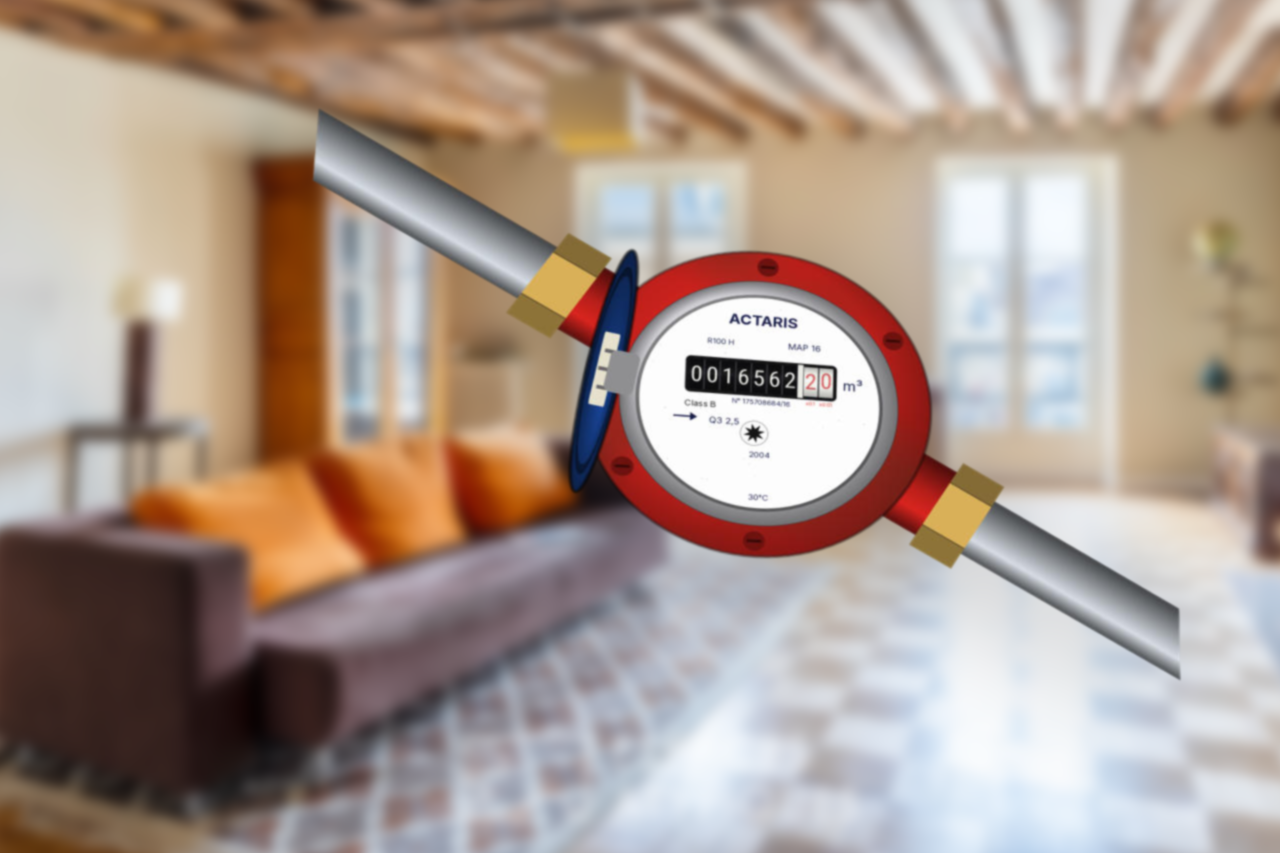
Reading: 16562.20 m³
